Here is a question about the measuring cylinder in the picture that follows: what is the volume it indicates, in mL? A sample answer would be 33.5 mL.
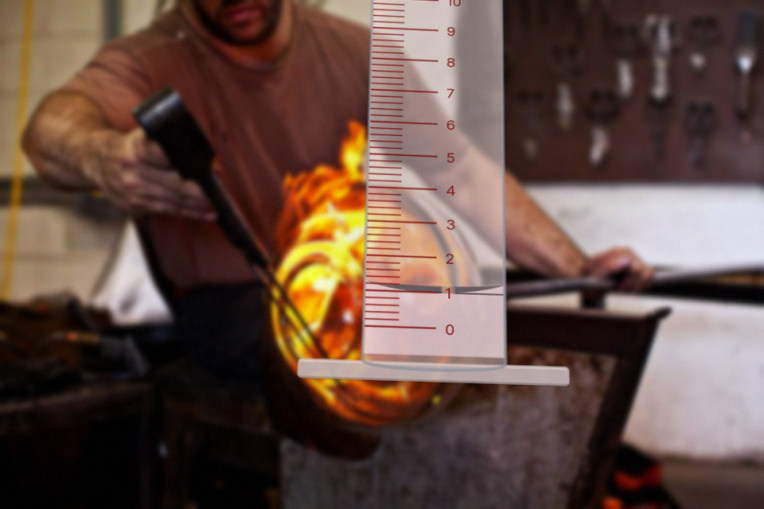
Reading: 1 mL
